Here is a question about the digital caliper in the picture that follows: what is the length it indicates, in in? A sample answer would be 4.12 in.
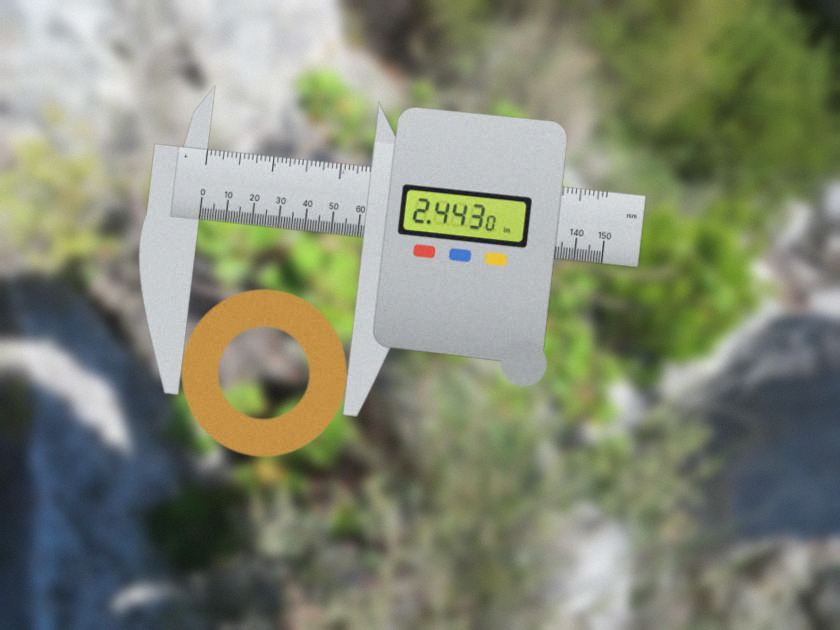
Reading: 2.4430 in
